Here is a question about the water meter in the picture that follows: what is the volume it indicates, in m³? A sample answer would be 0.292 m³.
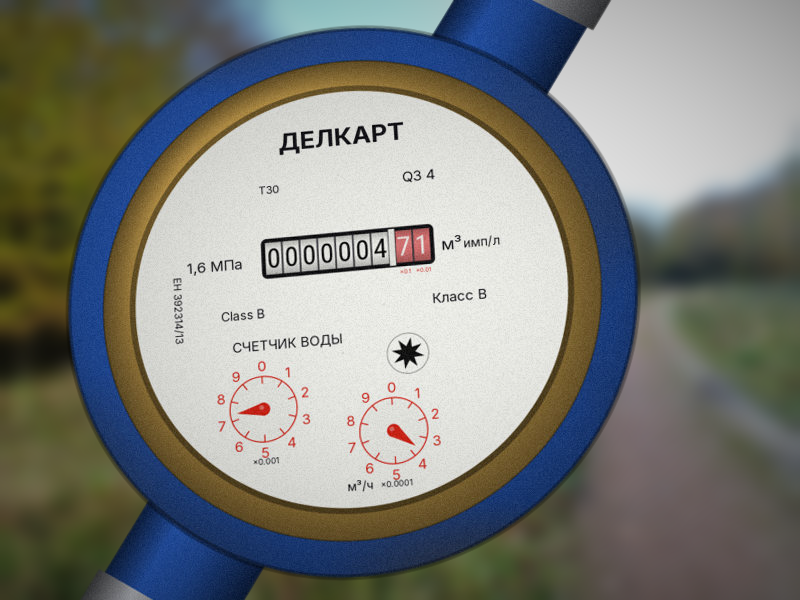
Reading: 4.7173 m³
